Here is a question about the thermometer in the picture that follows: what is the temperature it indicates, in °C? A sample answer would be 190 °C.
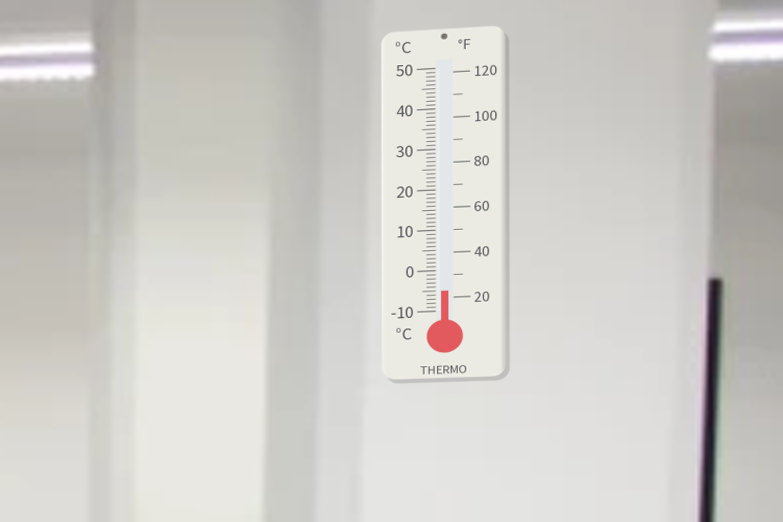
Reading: -5 °C
